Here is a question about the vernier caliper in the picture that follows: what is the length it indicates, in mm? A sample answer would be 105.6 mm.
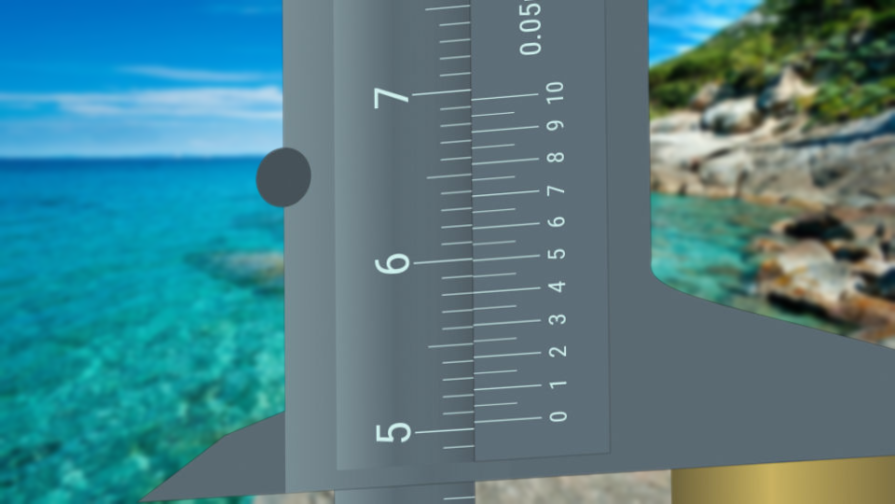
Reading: 50.4 mm
